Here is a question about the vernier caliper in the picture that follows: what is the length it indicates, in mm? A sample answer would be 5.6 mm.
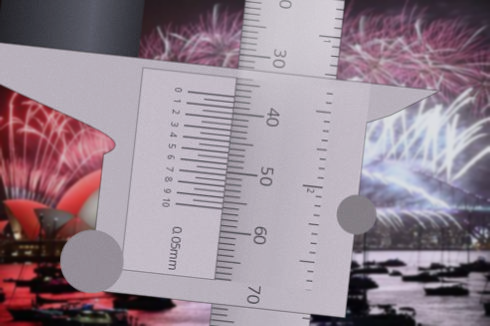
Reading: 37.2 mm
